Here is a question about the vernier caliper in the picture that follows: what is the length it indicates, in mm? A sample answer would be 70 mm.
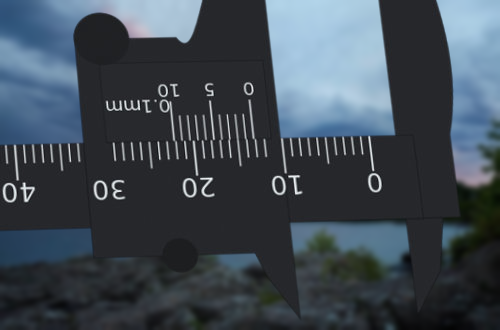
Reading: 13.2 mm
